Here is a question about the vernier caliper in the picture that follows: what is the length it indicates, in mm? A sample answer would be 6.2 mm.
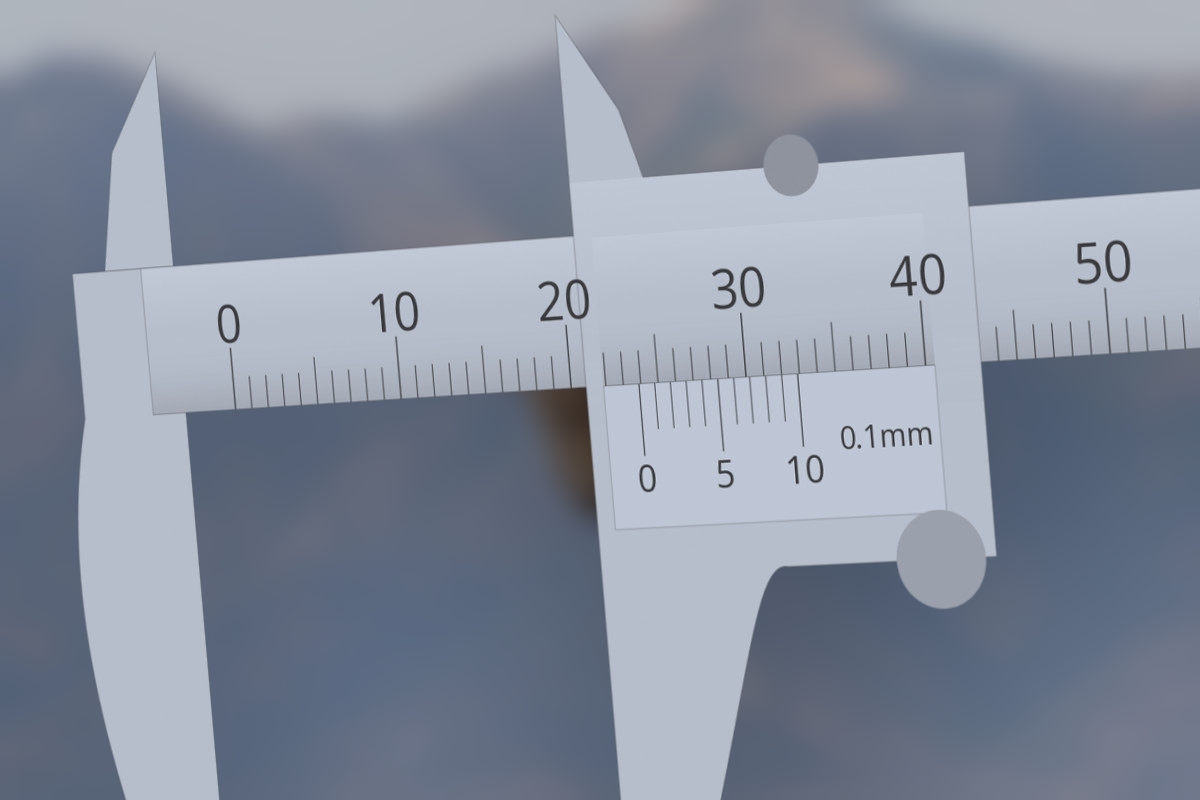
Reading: 23.9 mm
